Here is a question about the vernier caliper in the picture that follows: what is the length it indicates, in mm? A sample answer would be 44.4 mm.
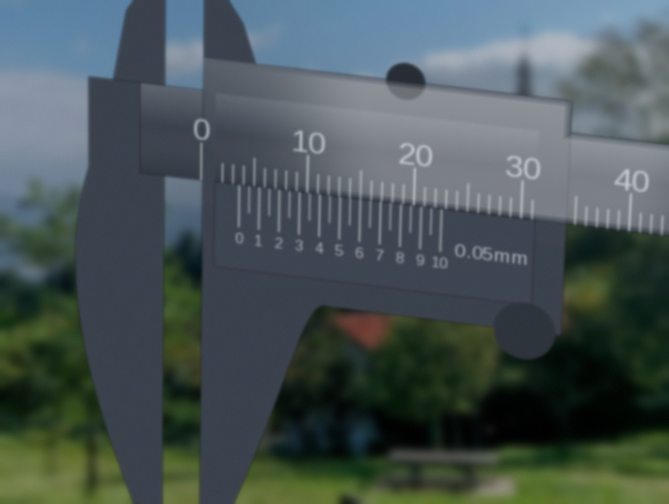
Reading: 3.6 mm
